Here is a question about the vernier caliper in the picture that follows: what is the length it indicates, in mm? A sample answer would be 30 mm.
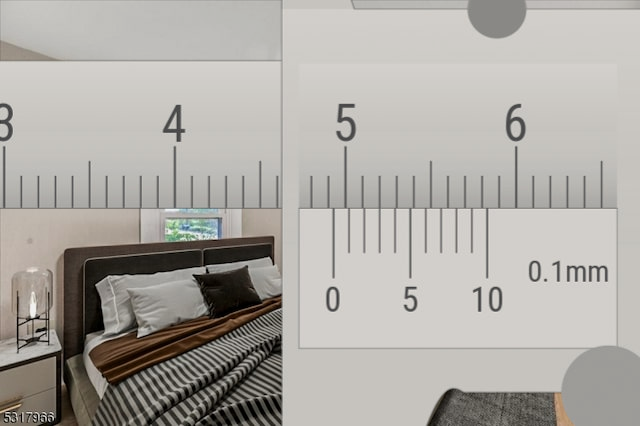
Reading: 49.3 mm
